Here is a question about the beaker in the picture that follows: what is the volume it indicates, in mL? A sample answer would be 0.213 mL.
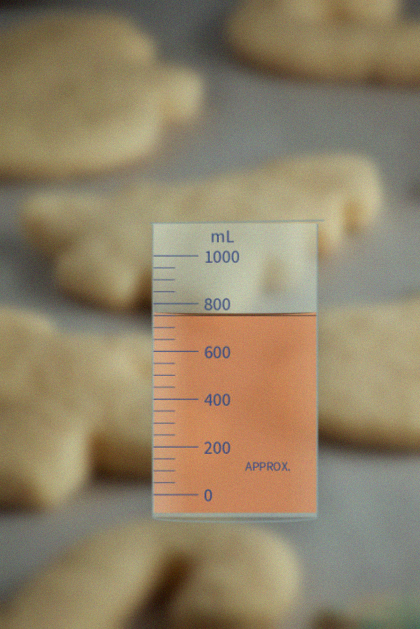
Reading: 750 mL
